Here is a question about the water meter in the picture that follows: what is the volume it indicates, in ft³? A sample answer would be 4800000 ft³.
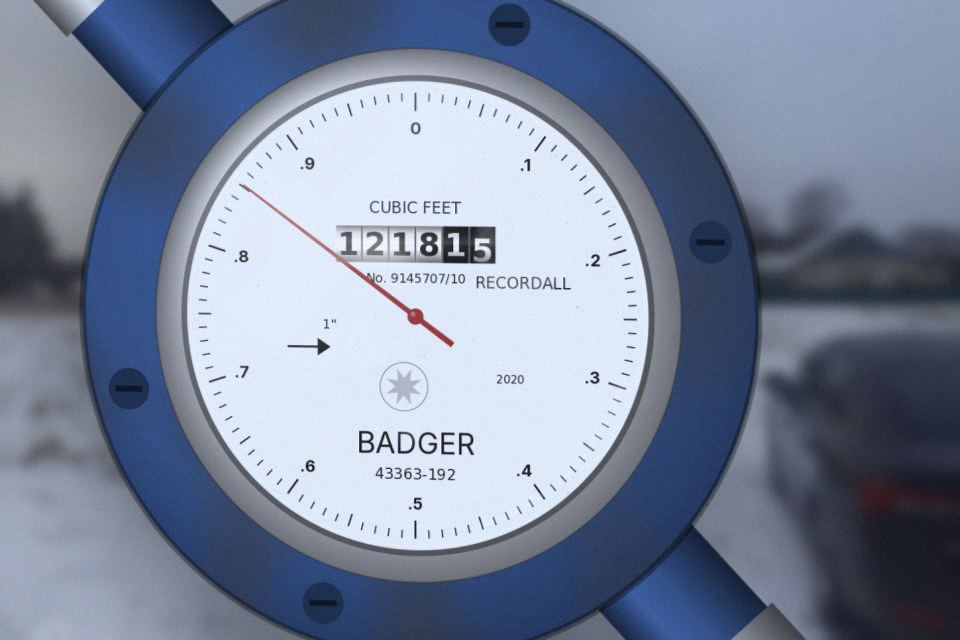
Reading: 121814.85 ft³
